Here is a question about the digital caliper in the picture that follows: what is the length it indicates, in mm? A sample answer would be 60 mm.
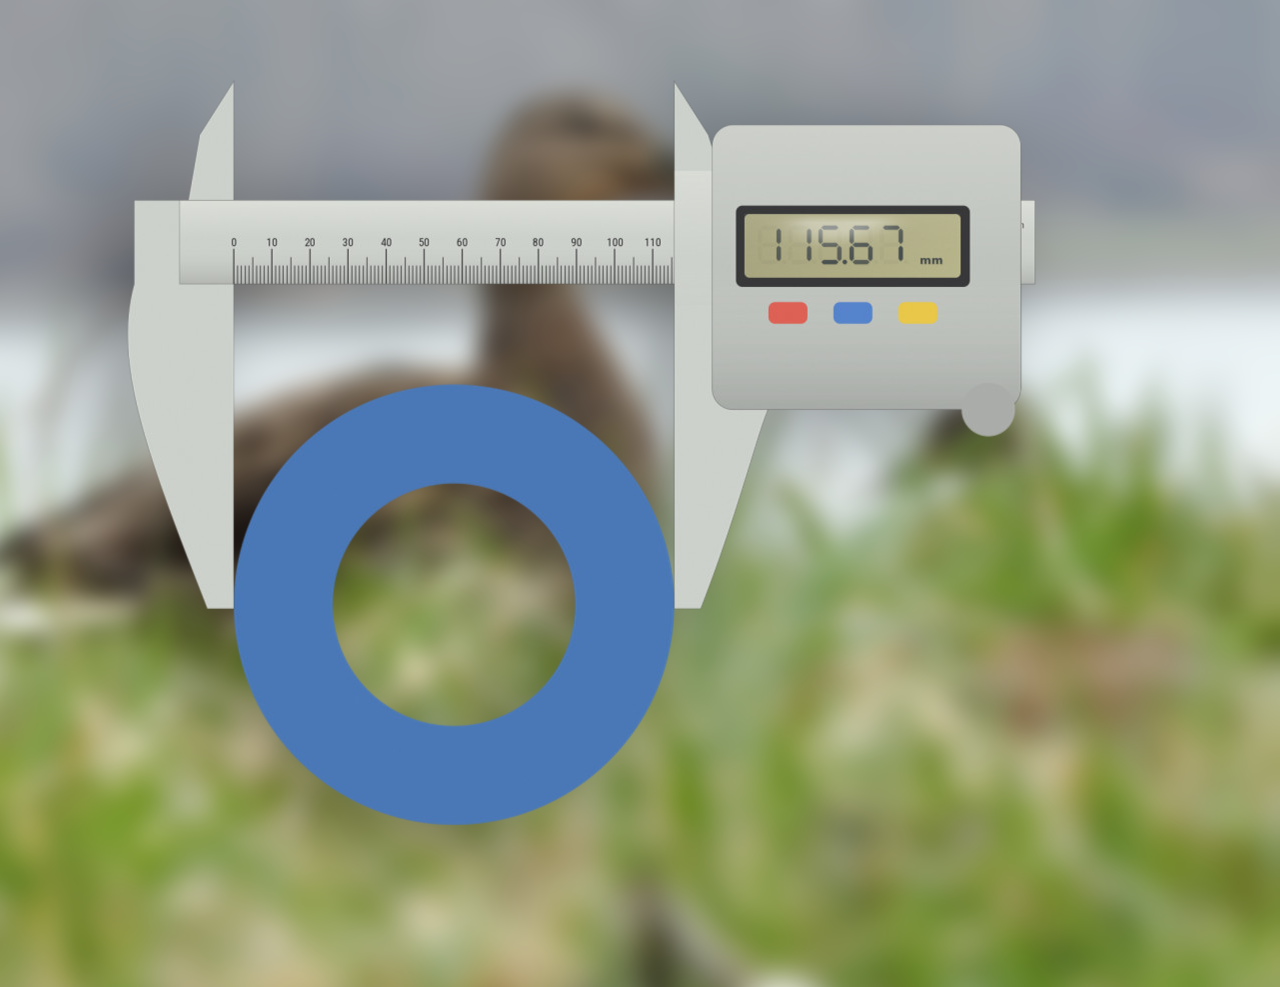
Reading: 115.67 mm
